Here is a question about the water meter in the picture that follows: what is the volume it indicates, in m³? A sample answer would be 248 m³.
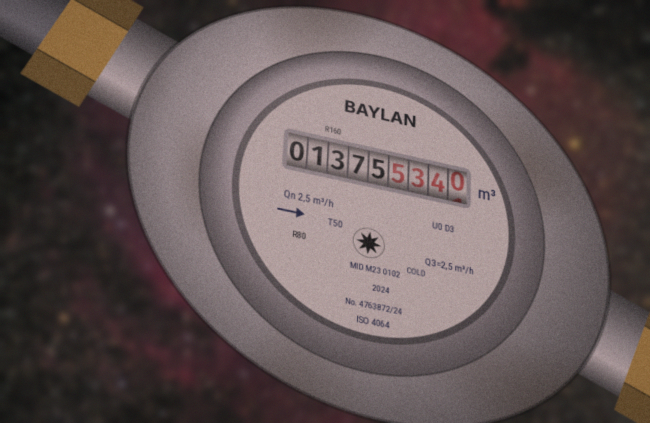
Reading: 1375.5340 m³
